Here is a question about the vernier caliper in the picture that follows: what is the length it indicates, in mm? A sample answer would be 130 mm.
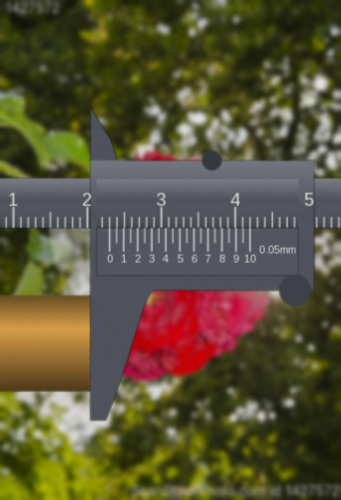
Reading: 23.0 mm
